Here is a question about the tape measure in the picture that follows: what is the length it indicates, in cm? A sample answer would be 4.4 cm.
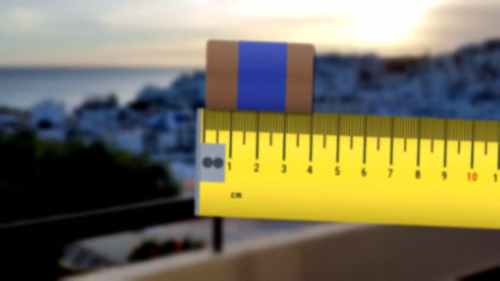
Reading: 4 cm
